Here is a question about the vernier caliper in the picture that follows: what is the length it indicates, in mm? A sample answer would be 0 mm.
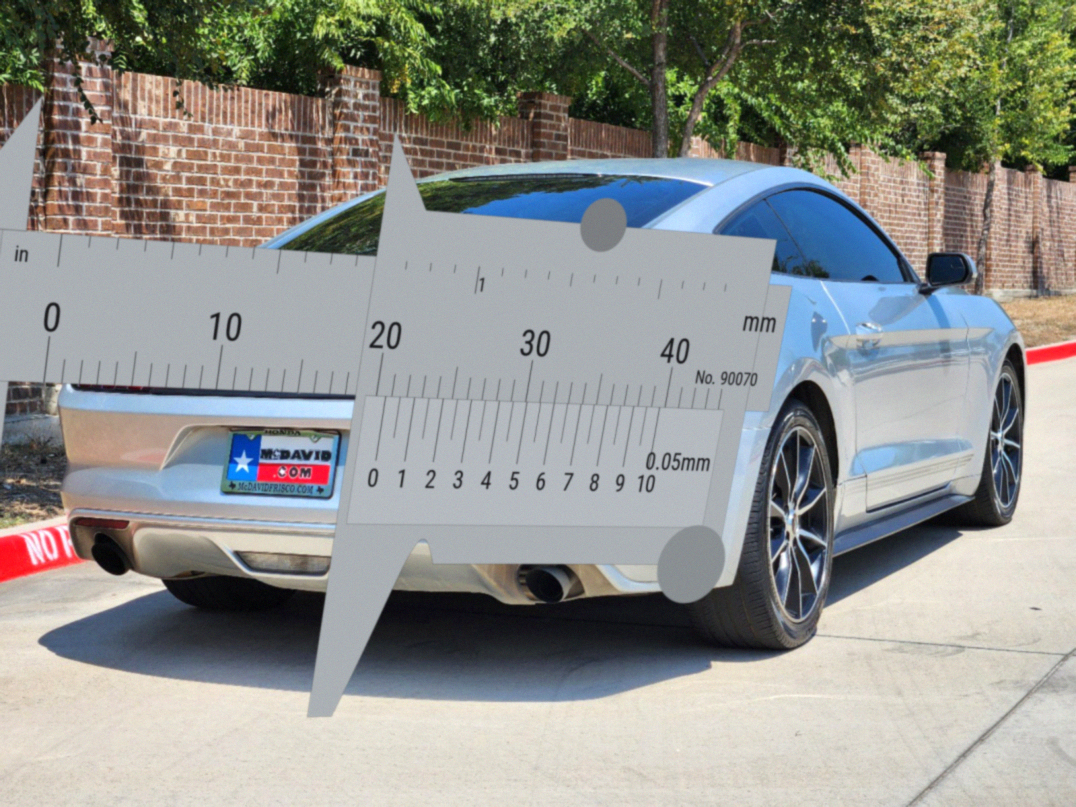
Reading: 20.6 mm
